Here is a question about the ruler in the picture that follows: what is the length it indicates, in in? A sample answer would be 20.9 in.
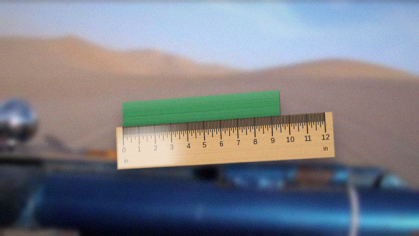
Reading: 9.5 in
